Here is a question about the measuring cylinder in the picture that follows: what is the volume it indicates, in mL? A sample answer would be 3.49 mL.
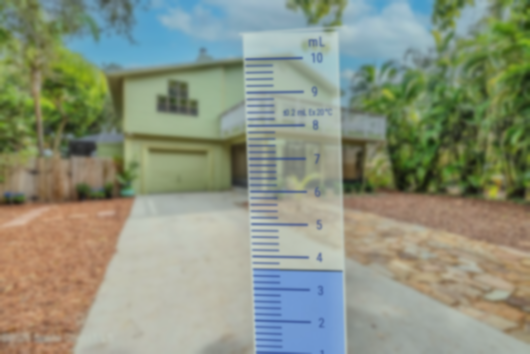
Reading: 3.6 mL
